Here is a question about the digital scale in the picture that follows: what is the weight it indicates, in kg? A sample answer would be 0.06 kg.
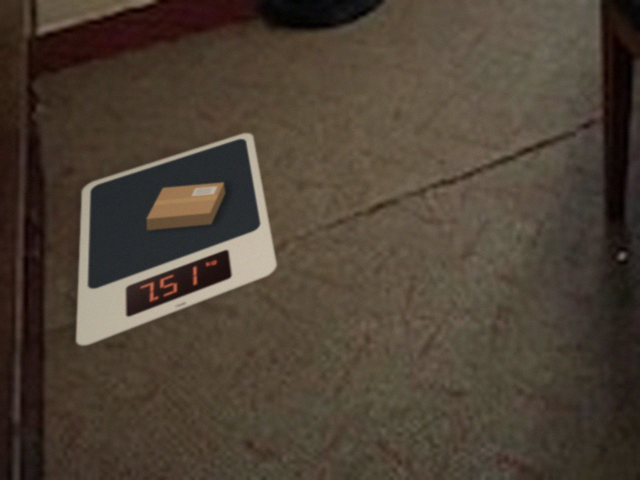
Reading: 7.51 kg
